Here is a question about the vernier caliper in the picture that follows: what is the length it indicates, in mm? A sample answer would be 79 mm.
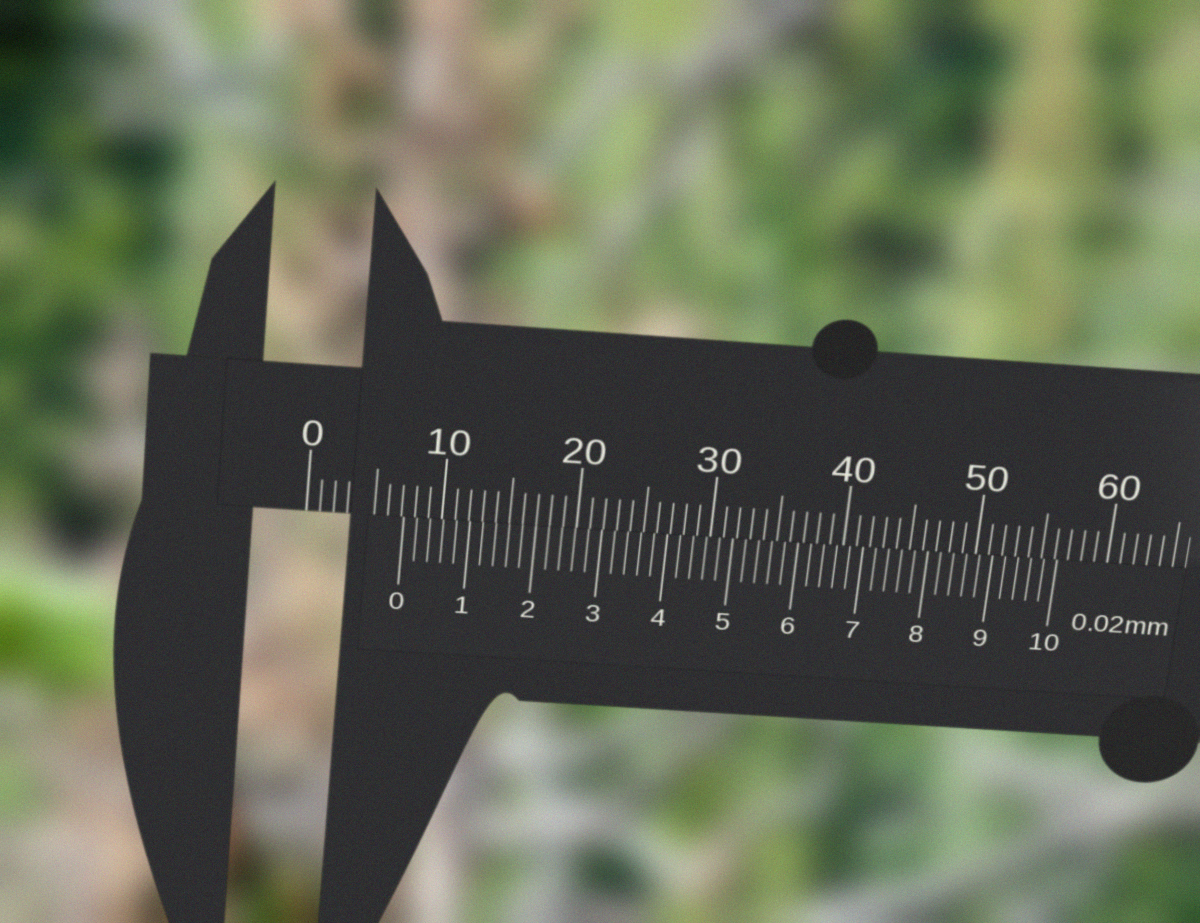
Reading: 7.2 mm
